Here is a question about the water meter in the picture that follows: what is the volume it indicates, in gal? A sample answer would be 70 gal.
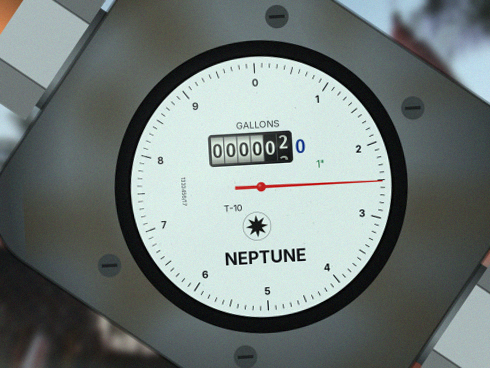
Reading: 22.5 gal
